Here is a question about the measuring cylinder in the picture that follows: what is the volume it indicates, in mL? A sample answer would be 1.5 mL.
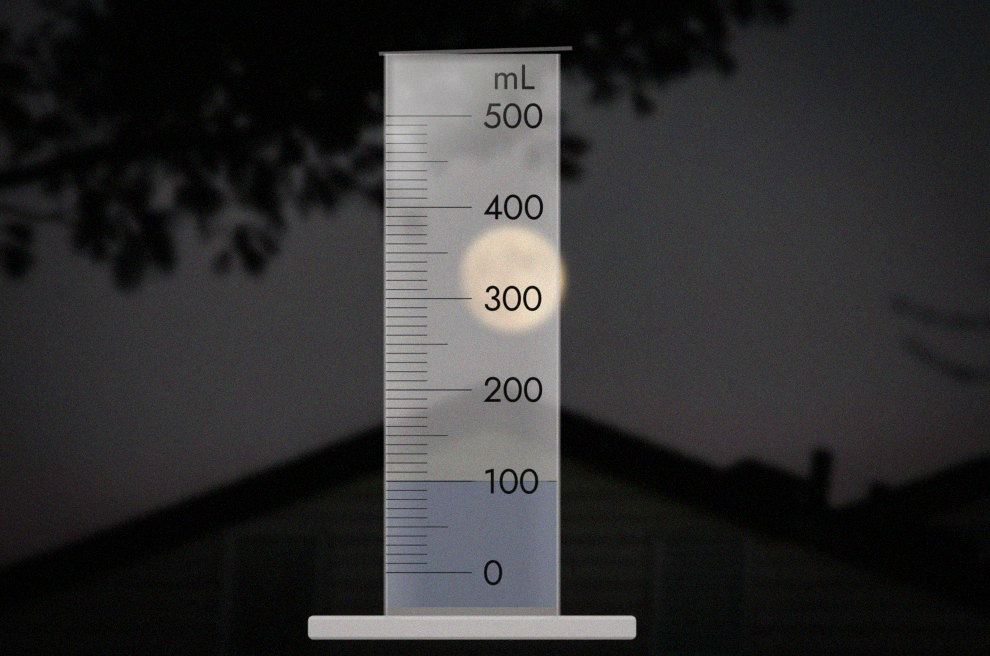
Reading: 100 mL
